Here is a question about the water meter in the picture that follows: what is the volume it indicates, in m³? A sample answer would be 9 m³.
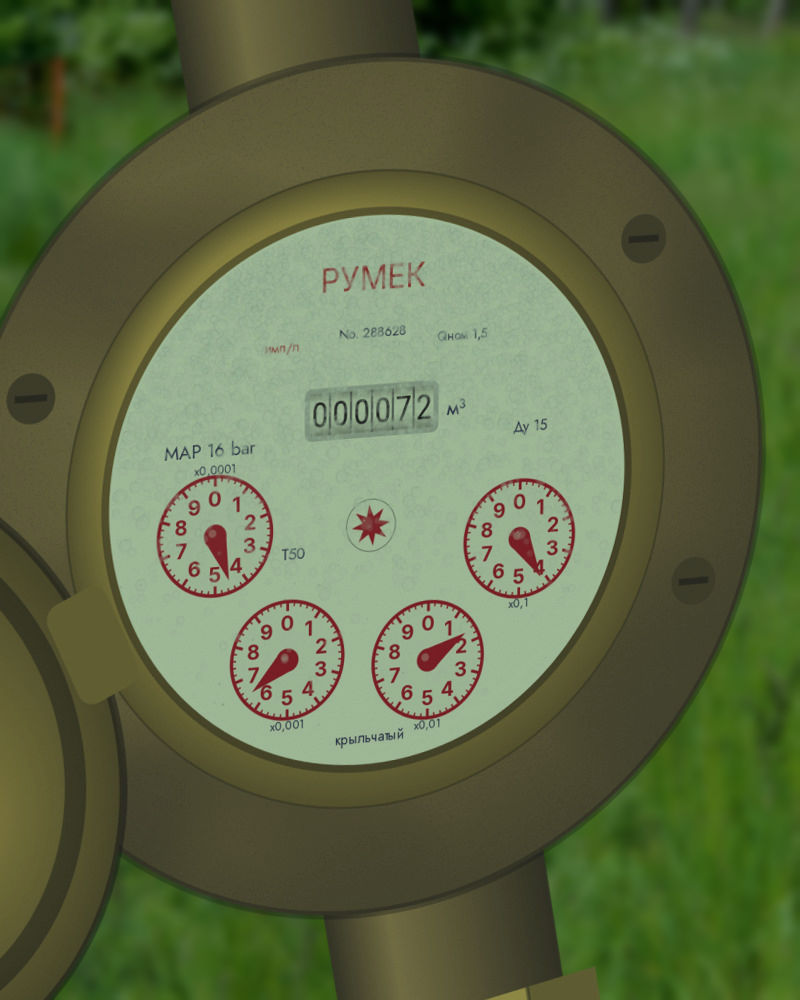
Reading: 72.4164 m³
